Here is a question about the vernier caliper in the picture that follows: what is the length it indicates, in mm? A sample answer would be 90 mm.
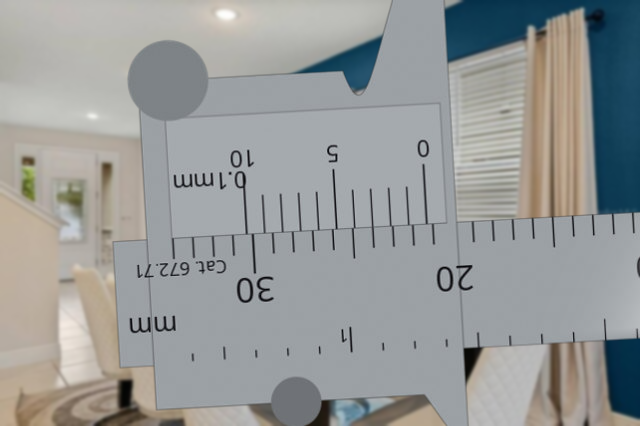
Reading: 21.3 mm
